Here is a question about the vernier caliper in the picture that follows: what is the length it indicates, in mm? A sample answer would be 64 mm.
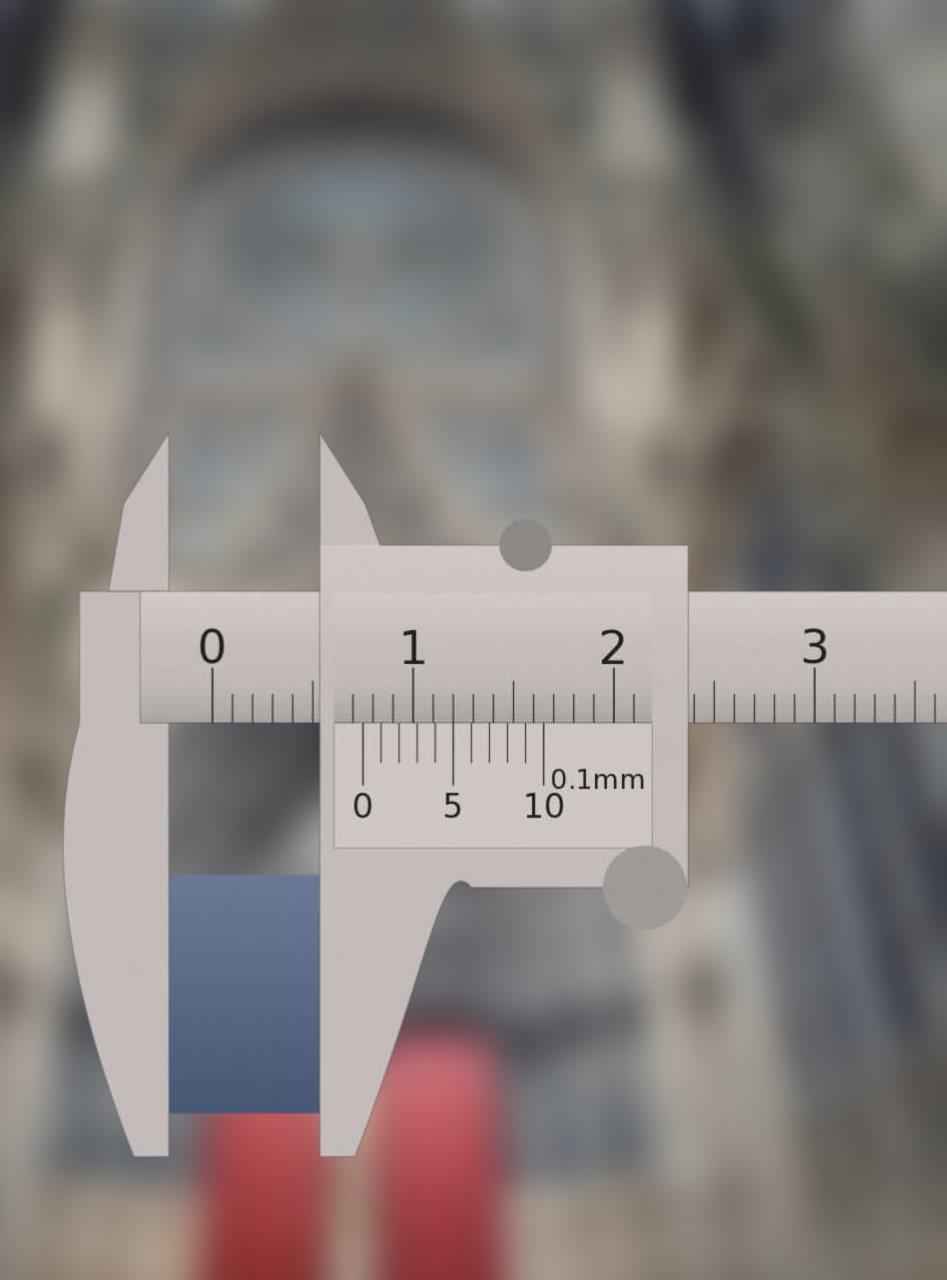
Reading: 7.5 mm
